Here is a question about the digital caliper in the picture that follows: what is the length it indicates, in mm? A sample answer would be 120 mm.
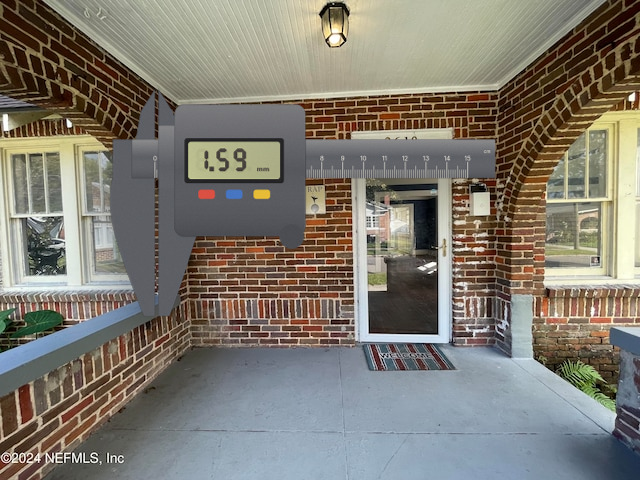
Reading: 1.59 mm
